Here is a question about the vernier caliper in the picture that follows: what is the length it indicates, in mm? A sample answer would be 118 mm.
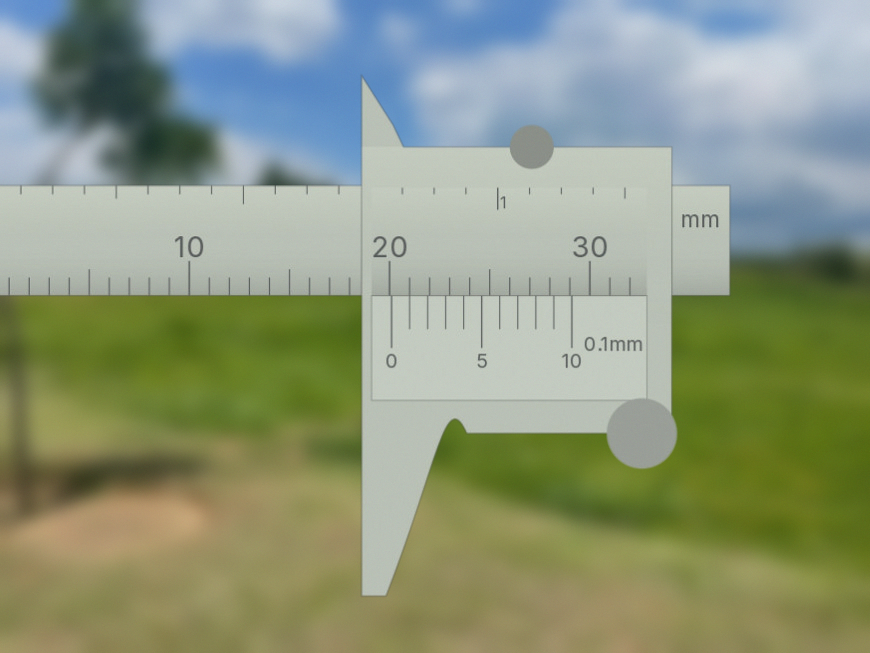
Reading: 20.1 mm
